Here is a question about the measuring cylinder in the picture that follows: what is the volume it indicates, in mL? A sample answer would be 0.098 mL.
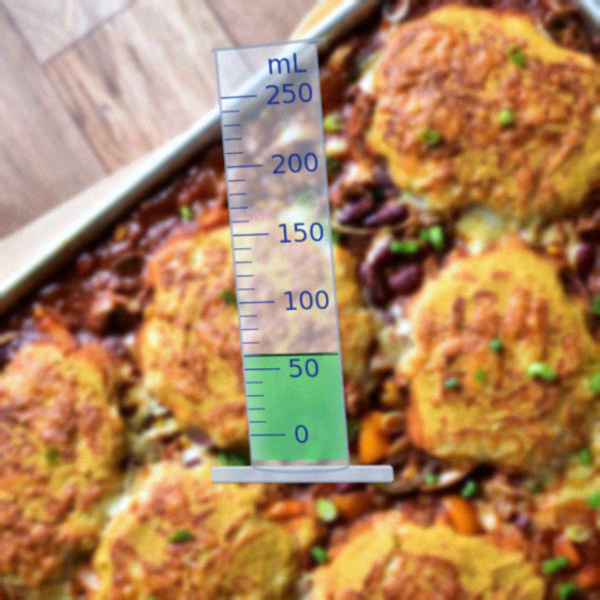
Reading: 60 mL
